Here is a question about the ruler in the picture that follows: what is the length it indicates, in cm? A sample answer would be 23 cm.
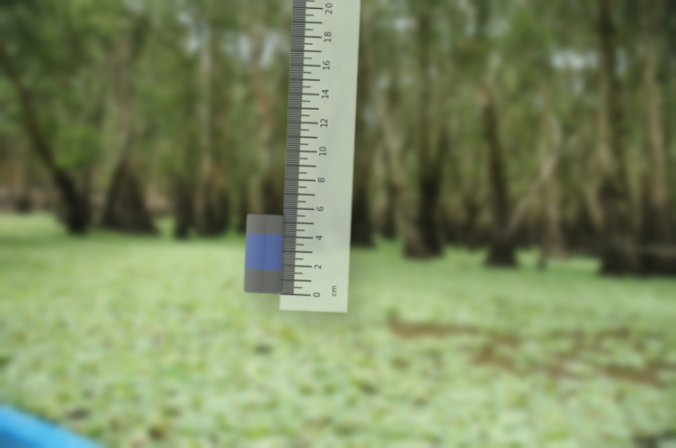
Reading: 5.5 cm
